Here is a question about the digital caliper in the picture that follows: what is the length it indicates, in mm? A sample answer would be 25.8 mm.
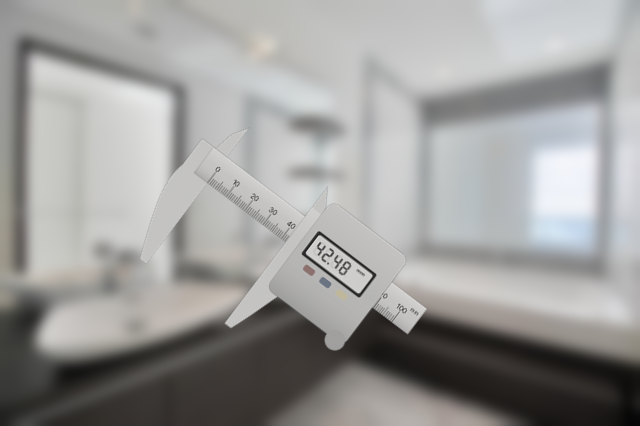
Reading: 42.48 mm
